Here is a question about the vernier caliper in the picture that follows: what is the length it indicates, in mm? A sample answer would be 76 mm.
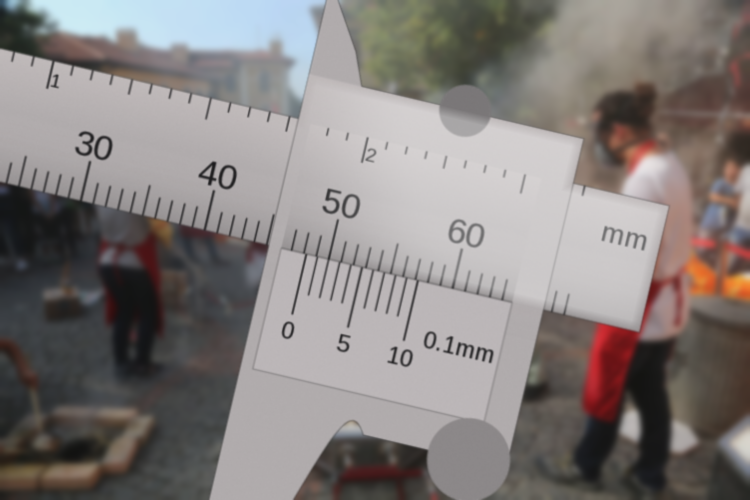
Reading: 48.2 mm
